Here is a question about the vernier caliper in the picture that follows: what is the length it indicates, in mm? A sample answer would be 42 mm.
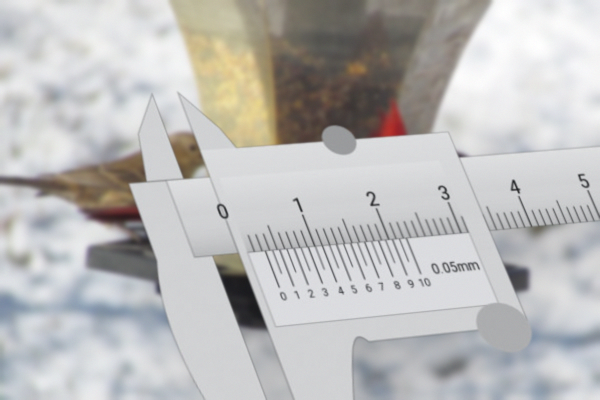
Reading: 3.4 mm
